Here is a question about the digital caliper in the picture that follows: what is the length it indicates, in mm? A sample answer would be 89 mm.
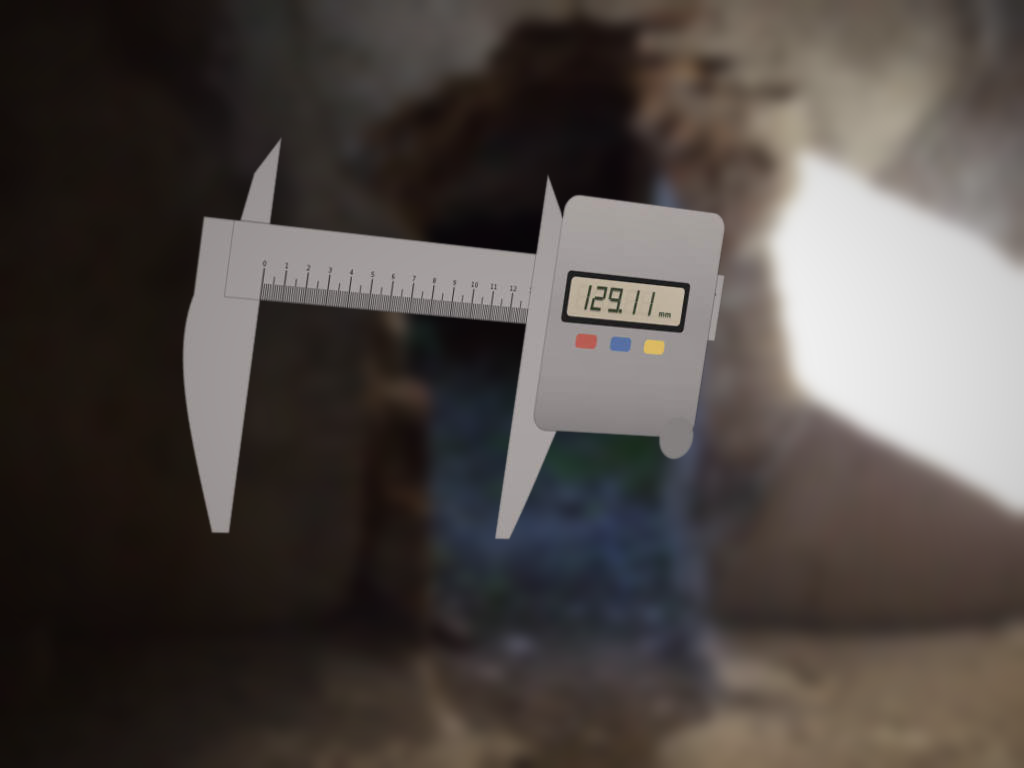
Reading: 129.11 mm
